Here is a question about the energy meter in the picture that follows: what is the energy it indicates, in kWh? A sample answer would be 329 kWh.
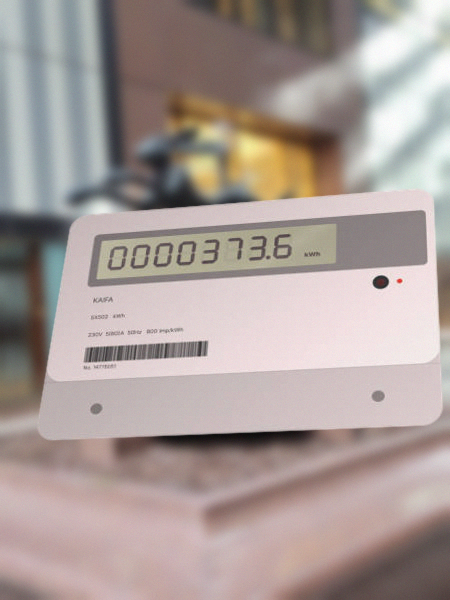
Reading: 373.6 kWh
